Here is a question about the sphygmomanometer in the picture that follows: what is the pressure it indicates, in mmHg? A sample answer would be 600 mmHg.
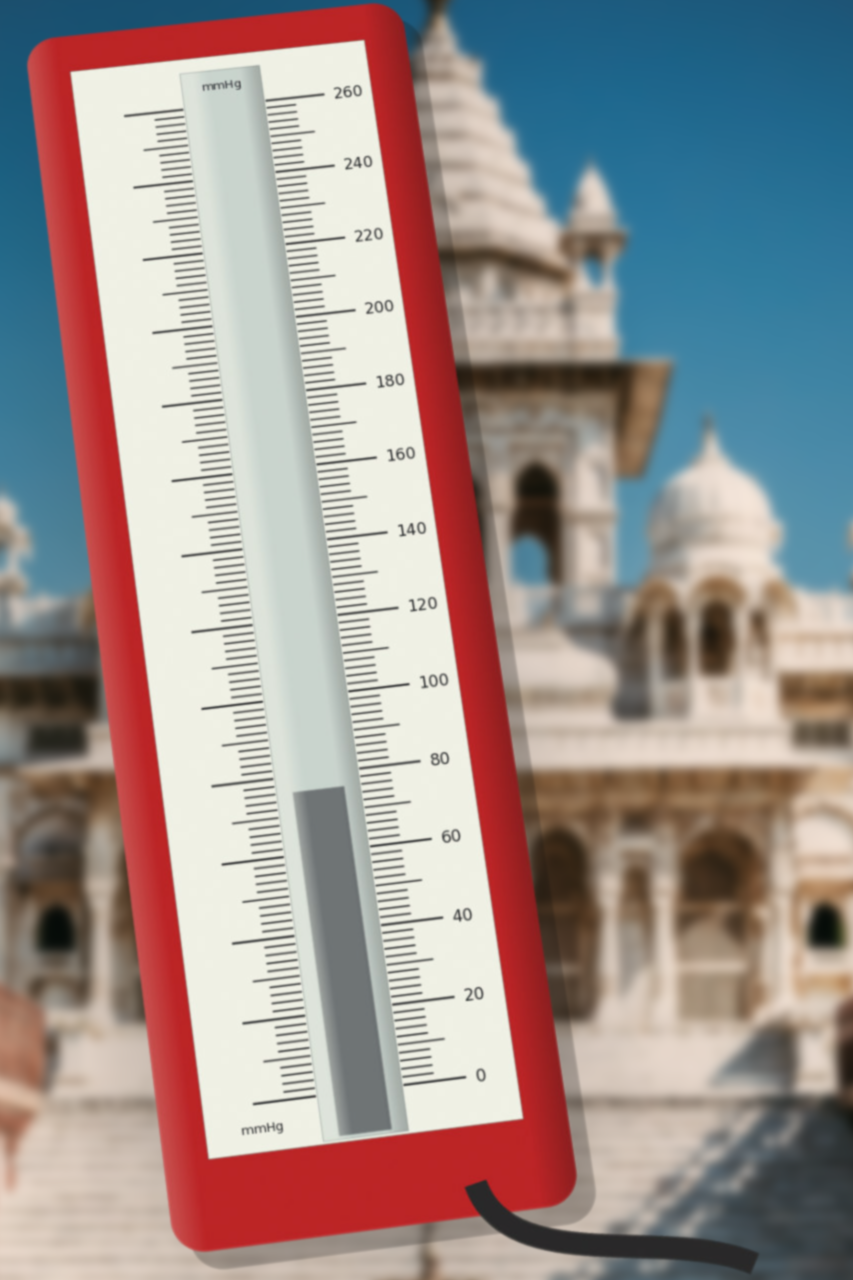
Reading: 76 mmHg
